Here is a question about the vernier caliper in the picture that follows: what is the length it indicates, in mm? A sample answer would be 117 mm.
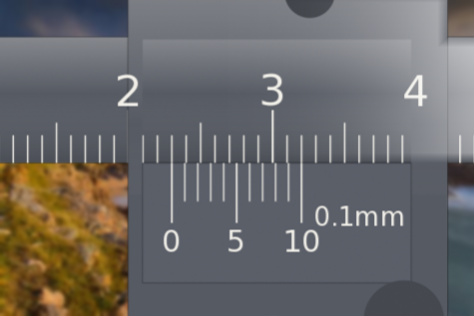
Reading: 23.0 mm
